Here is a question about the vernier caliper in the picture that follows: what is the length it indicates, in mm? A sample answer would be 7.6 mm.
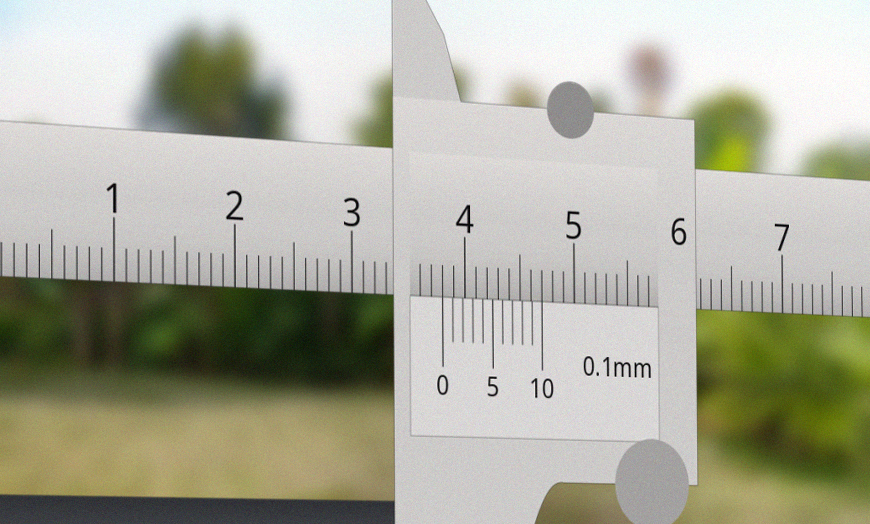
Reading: 38.0 mm
